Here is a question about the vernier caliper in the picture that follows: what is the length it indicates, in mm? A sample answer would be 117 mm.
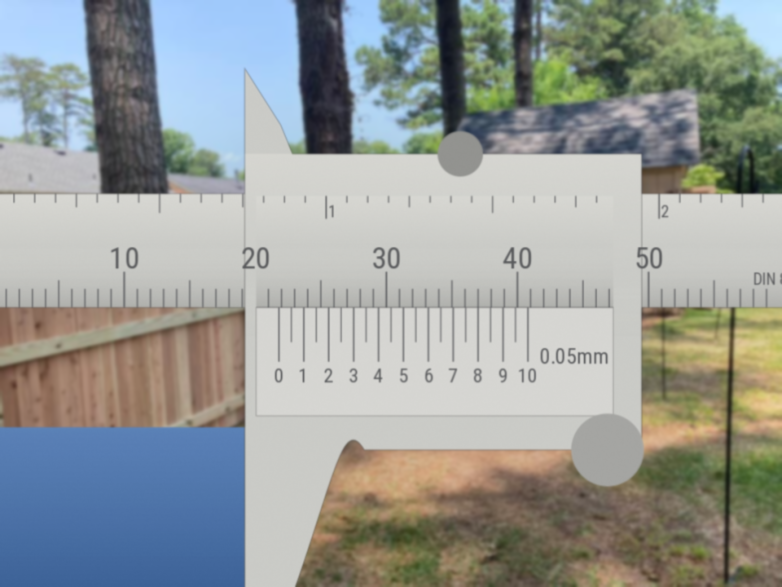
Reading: 21.8 mm
